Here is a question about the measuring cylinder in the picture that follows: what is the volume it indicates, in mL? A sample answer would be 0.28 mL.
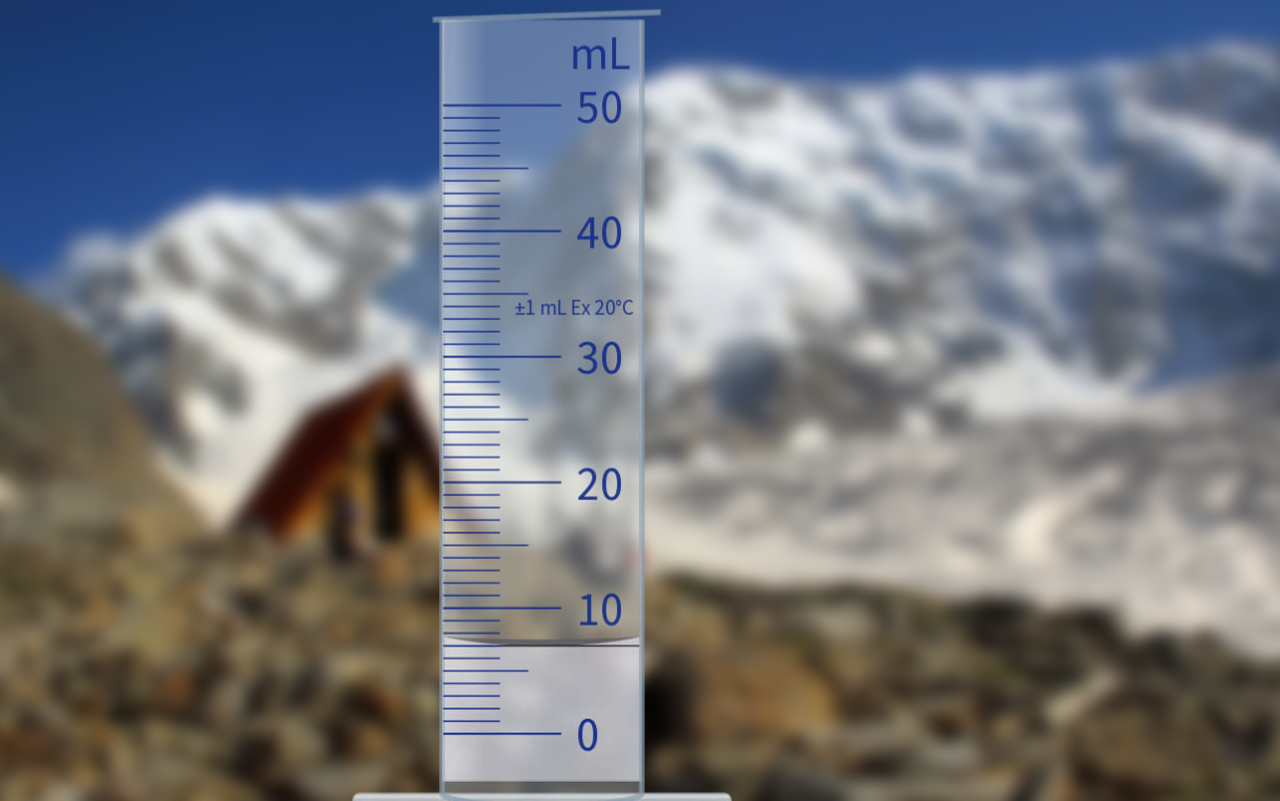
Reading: 7 mL
